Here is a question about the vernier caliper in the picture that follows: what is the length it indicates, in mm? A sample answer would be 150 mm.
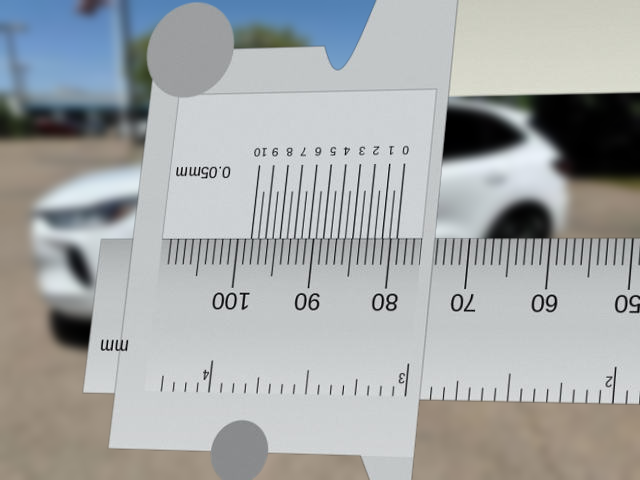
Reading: 79.2 mm
